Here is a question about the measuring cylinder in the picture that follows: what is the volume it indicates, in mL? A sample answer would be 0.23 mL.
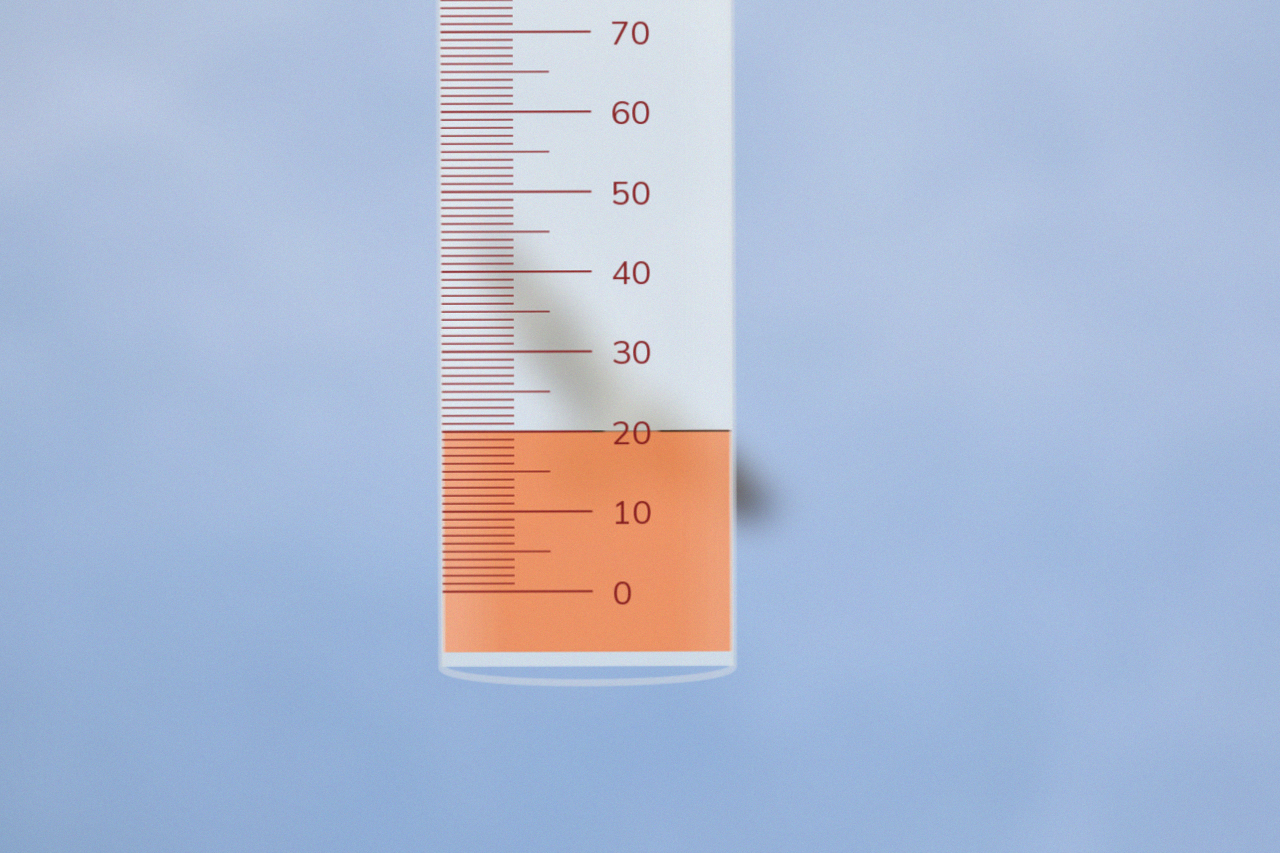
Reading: 20 mL
